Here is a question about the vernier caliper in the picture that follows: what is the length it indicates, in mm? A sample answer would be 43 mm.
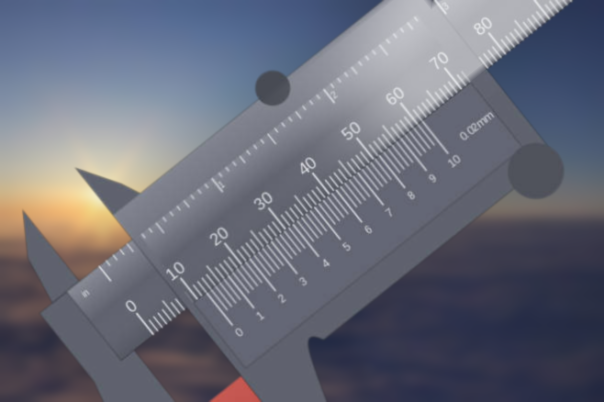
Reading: 12.0 mm
